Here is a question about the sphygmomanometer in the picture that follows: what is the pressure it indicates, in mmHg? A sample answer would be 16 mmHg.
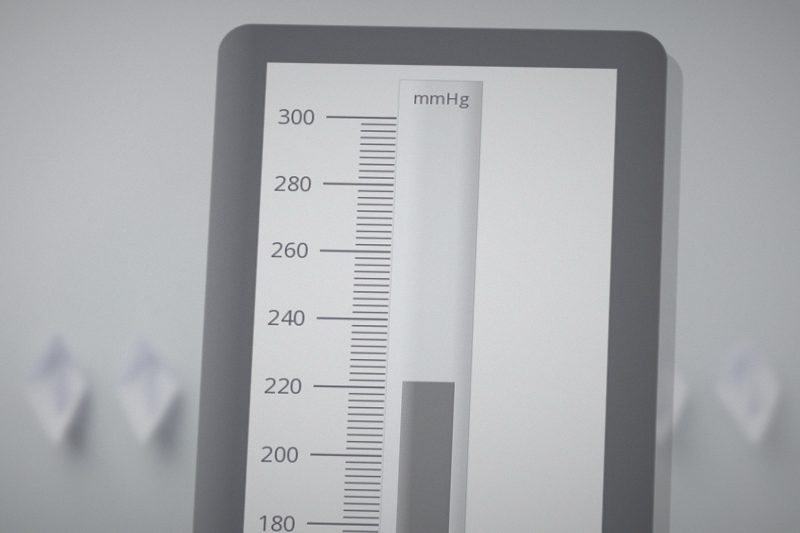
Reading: 222 mmHg
